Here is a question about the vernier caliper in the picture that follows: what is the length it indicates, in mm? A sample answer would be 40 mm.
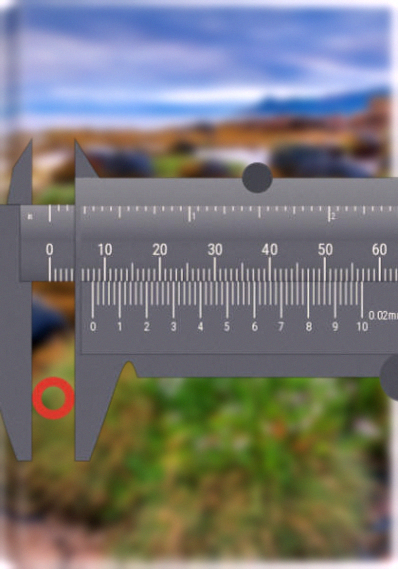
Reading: 7.8 mm
